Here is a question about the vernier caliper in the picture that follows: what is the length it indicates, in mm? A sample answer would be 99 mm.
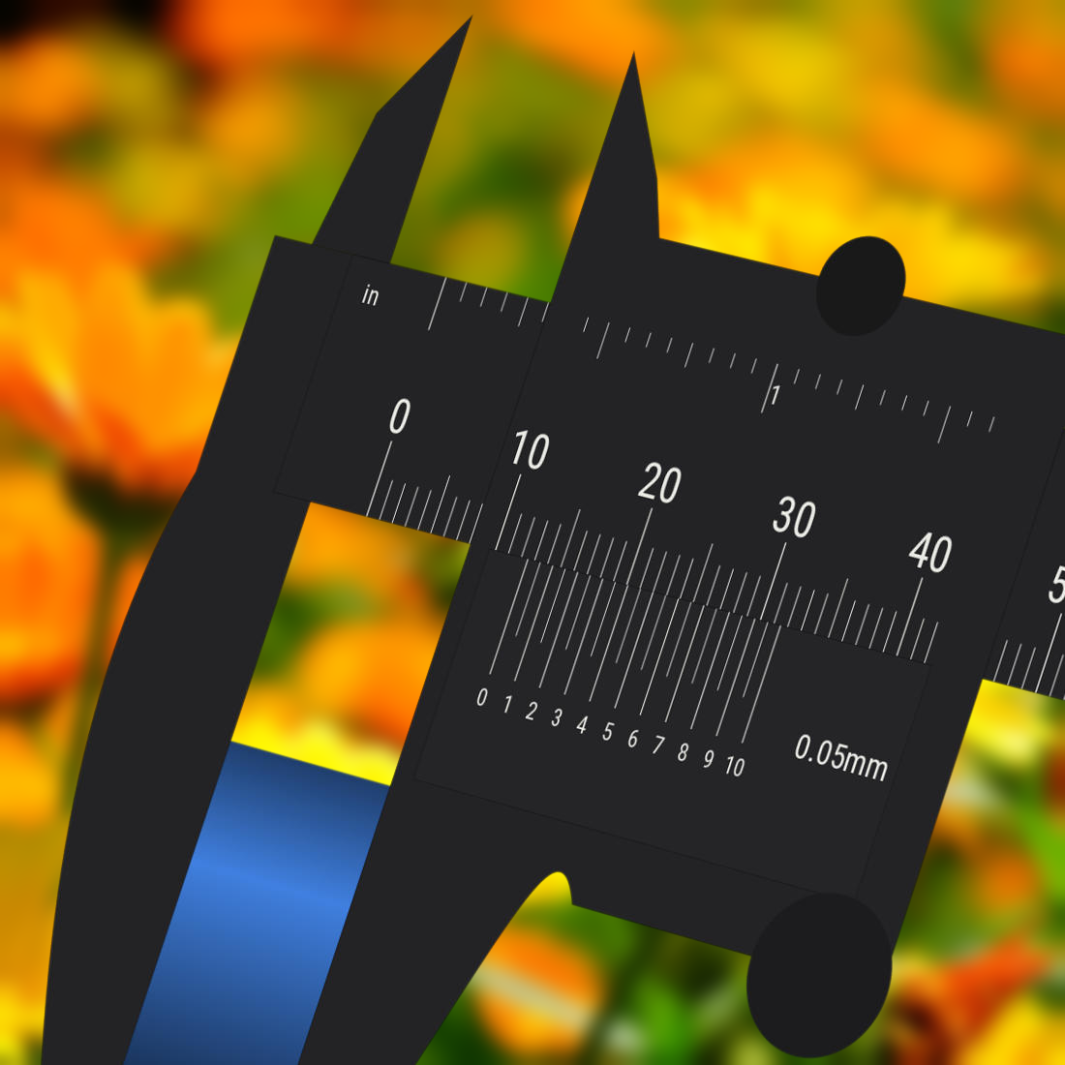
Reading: 12.5 mm
